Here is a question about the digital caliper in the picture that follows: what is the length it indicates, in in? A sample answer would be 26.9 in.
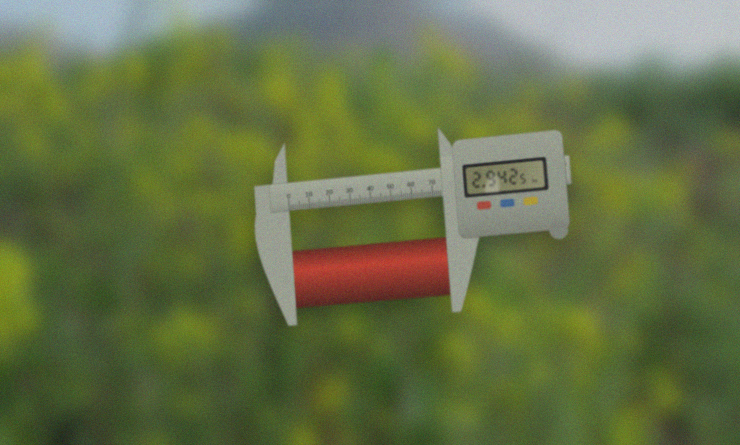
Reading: 2.9425 in
